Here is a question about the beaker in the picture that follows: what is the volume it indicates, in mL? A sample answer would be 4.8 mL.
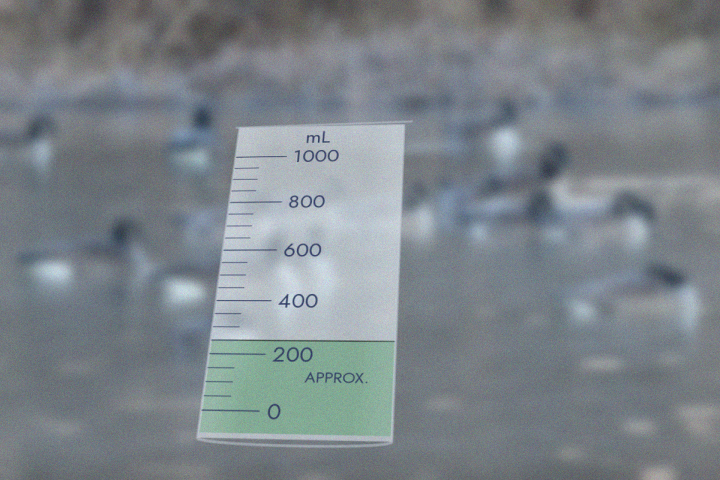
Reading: 250 mL
